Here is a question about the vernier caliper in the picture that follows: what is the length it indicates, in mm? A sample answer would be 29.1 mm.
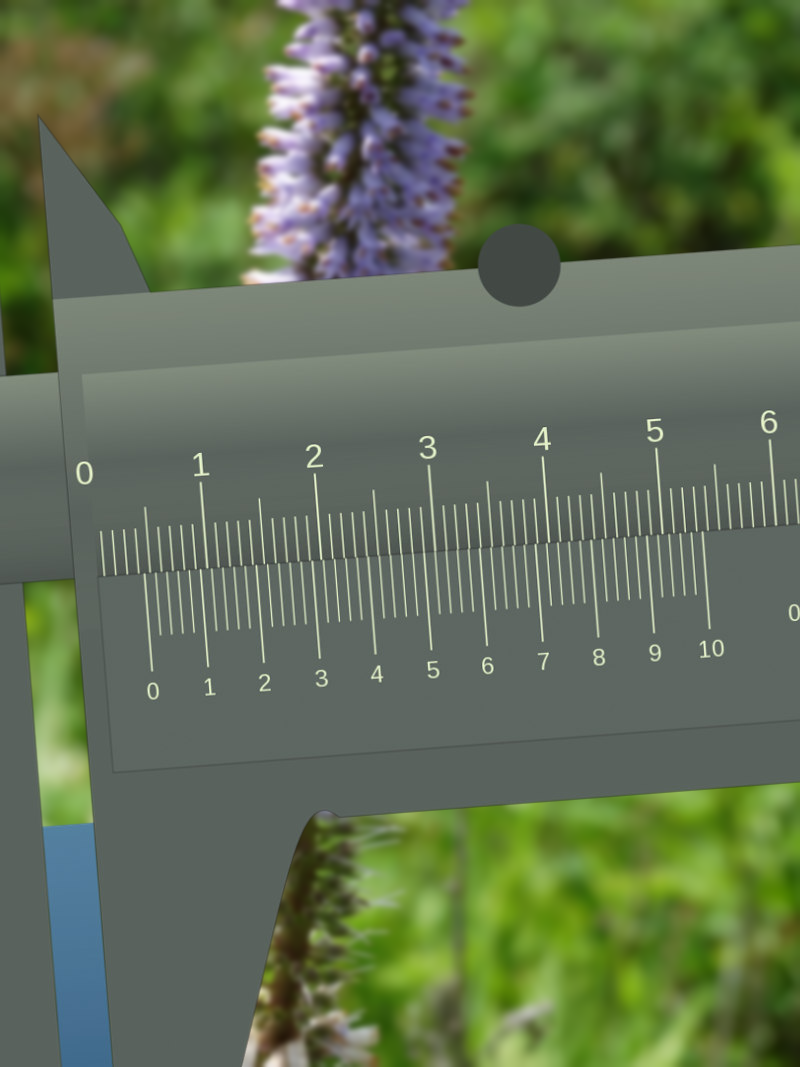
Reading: 4.5 mm
